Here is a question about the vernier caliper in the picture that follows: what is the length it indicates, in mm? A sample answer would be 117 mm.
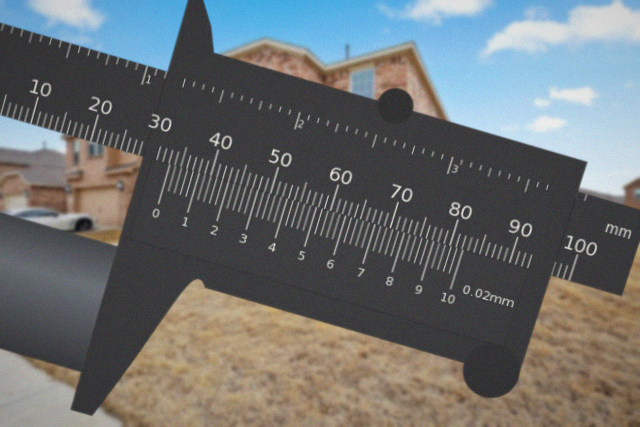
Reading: 33.2 mm
